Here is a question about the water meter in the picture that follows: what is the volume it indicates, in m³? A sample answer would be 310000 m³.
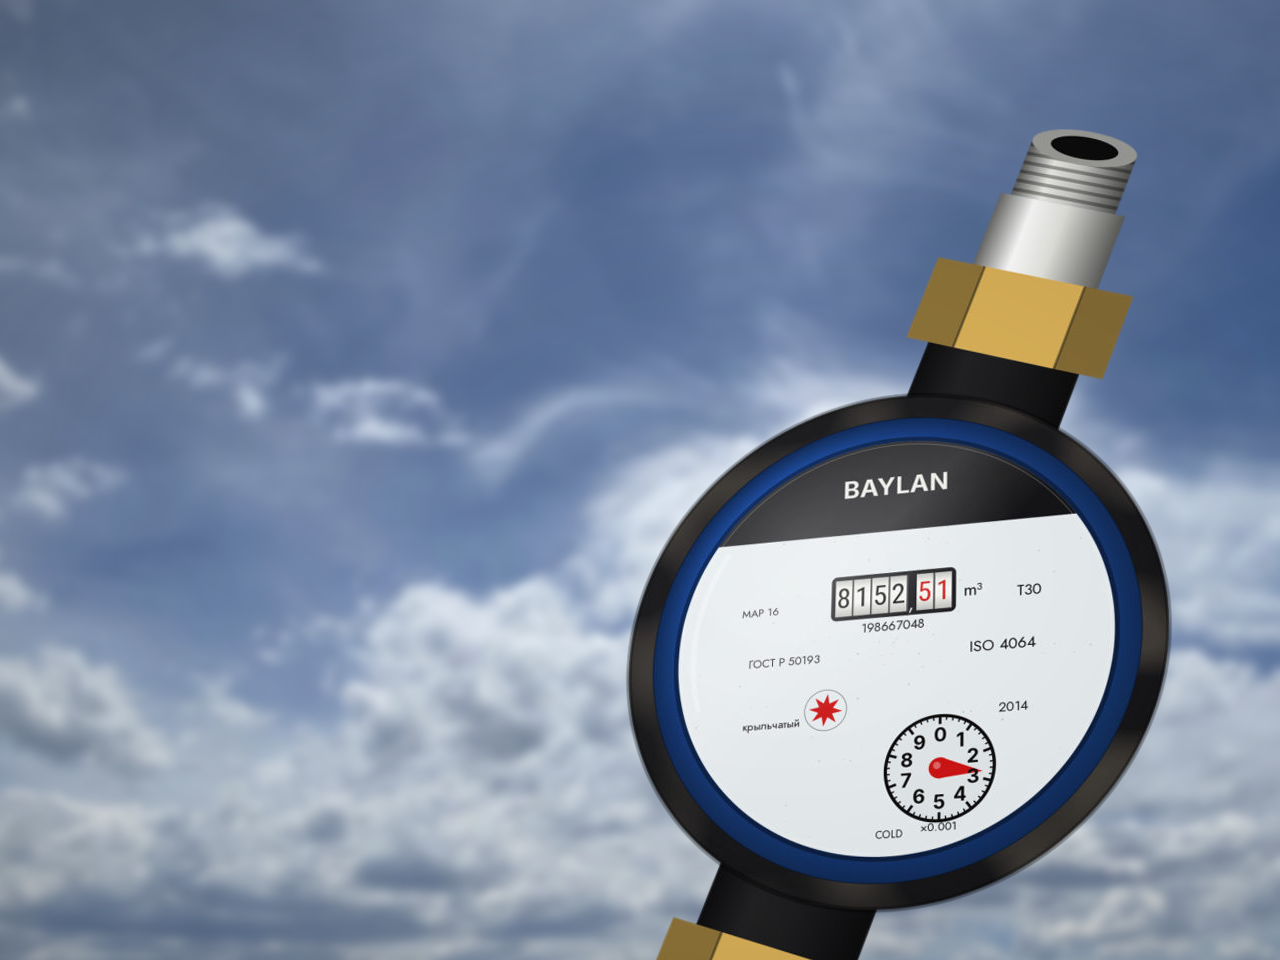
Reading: 8152.512 m³
